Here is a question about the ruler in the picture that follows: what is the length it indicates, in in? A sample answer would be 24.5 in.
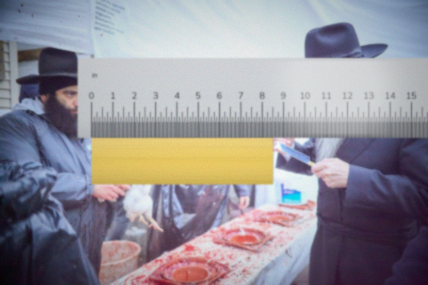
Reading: 8.5 in
